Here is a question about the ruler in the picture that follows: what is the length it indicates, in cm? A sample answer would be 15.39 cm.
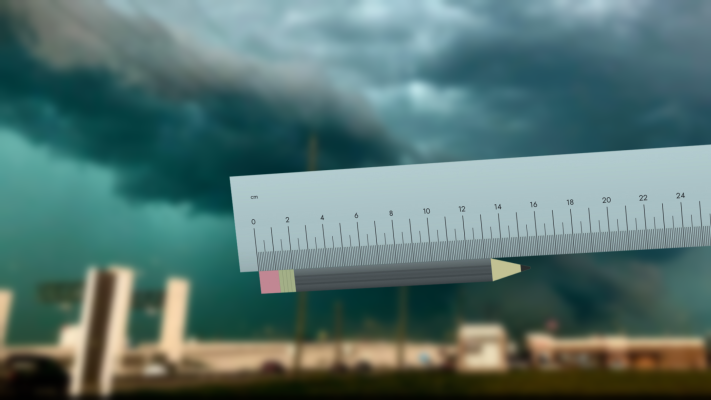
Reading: 15.5 cm
